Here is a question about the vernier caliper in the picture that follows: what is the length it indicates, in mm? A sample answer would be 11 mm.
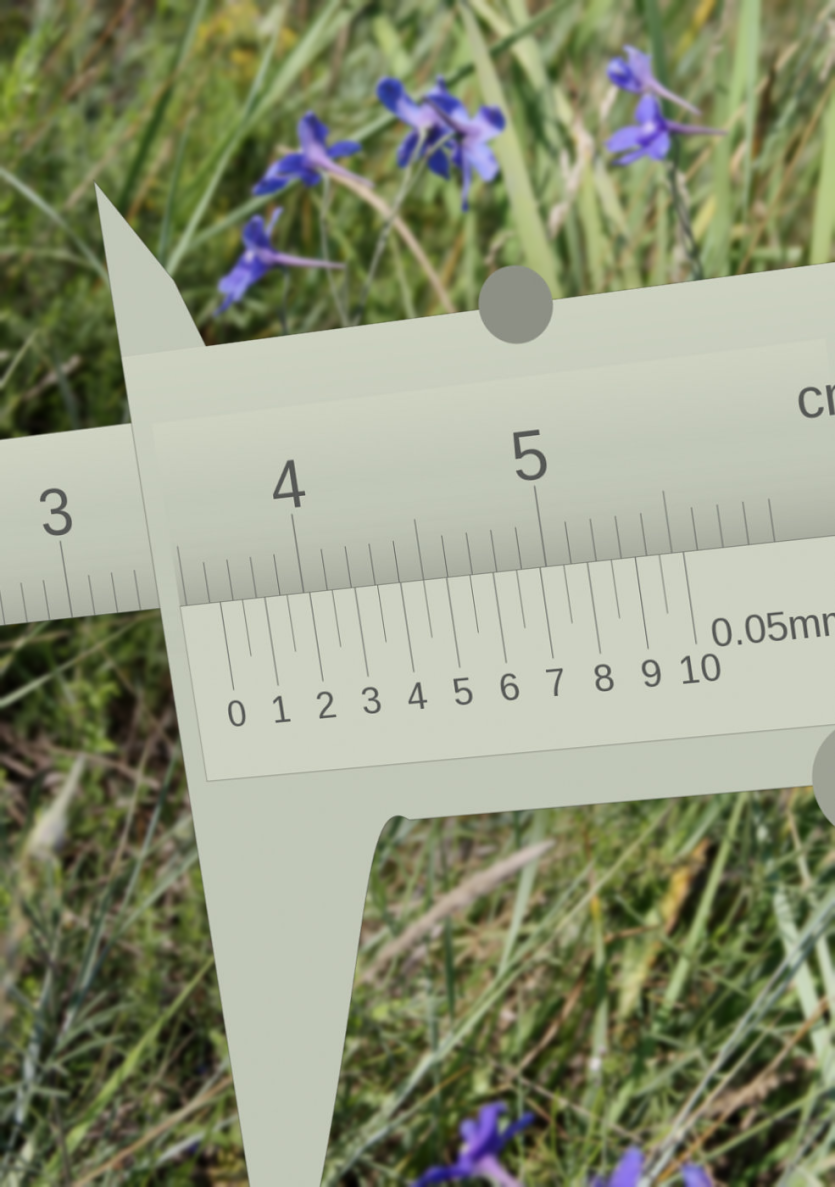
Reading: 36.45 mm
